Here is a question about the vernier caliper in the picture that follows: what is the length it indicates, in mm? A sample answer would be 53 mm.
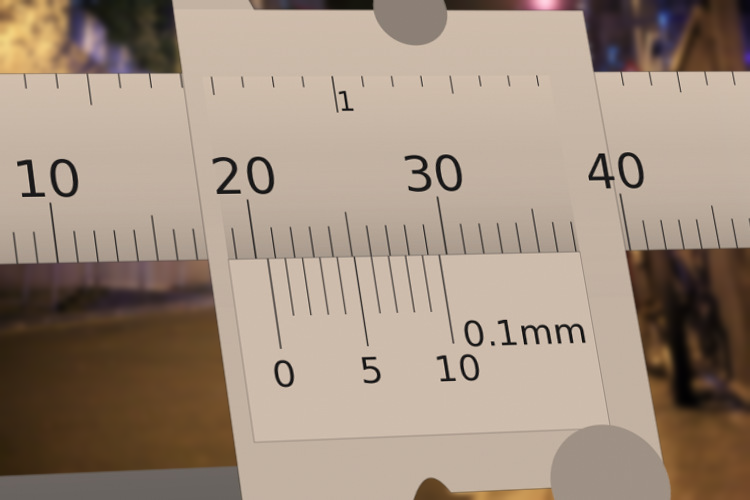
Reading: 20.6 mm
